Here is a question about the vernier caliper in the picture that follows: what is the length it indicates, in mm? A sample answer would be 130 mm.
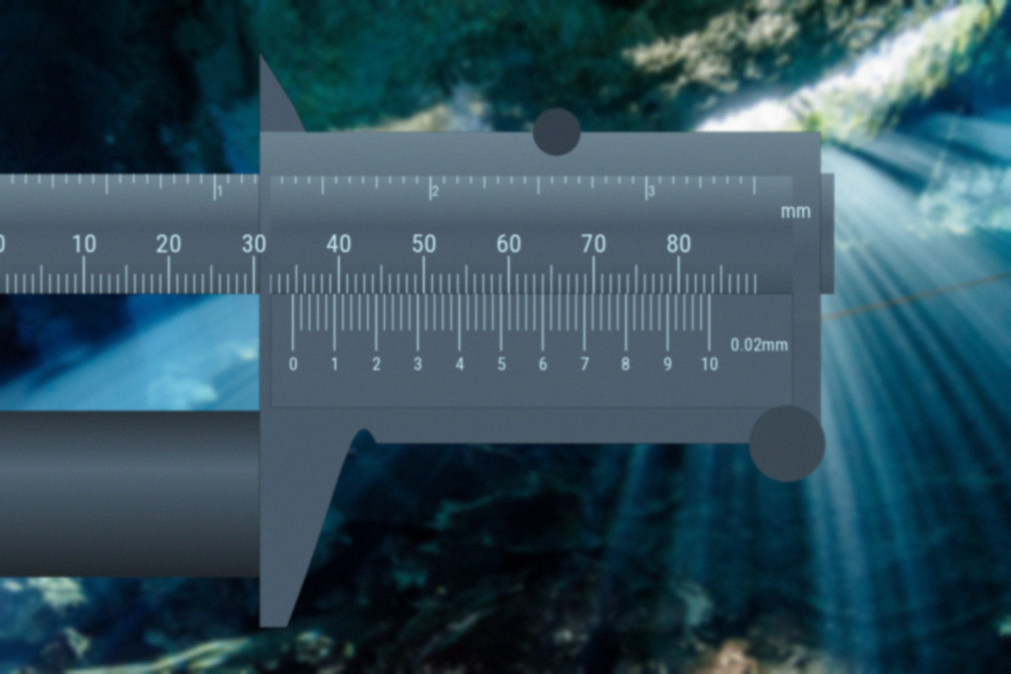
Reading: 34.6 mm
